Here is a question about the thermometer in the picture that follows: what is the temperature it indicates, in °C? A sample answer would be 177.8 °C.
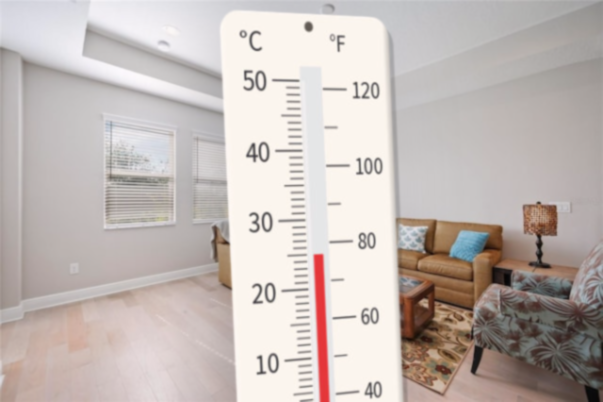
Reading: 25 °C
